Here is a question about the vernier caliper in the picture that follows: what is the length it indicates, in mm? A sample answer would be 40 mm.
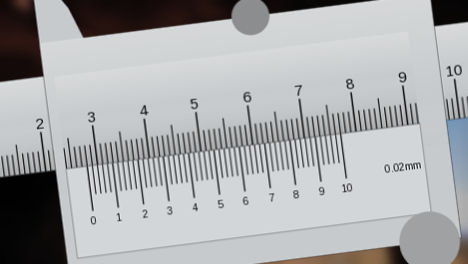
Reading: 28.0 mm
